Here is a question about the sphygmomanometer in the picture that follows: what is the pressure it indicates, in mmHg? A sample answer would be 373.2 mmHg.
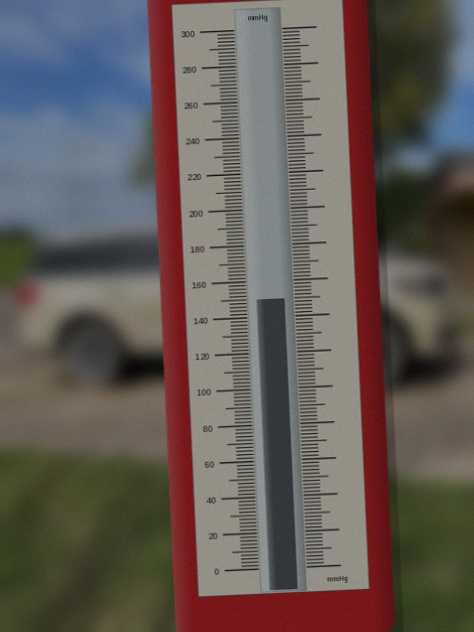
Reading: 150 mmHg
